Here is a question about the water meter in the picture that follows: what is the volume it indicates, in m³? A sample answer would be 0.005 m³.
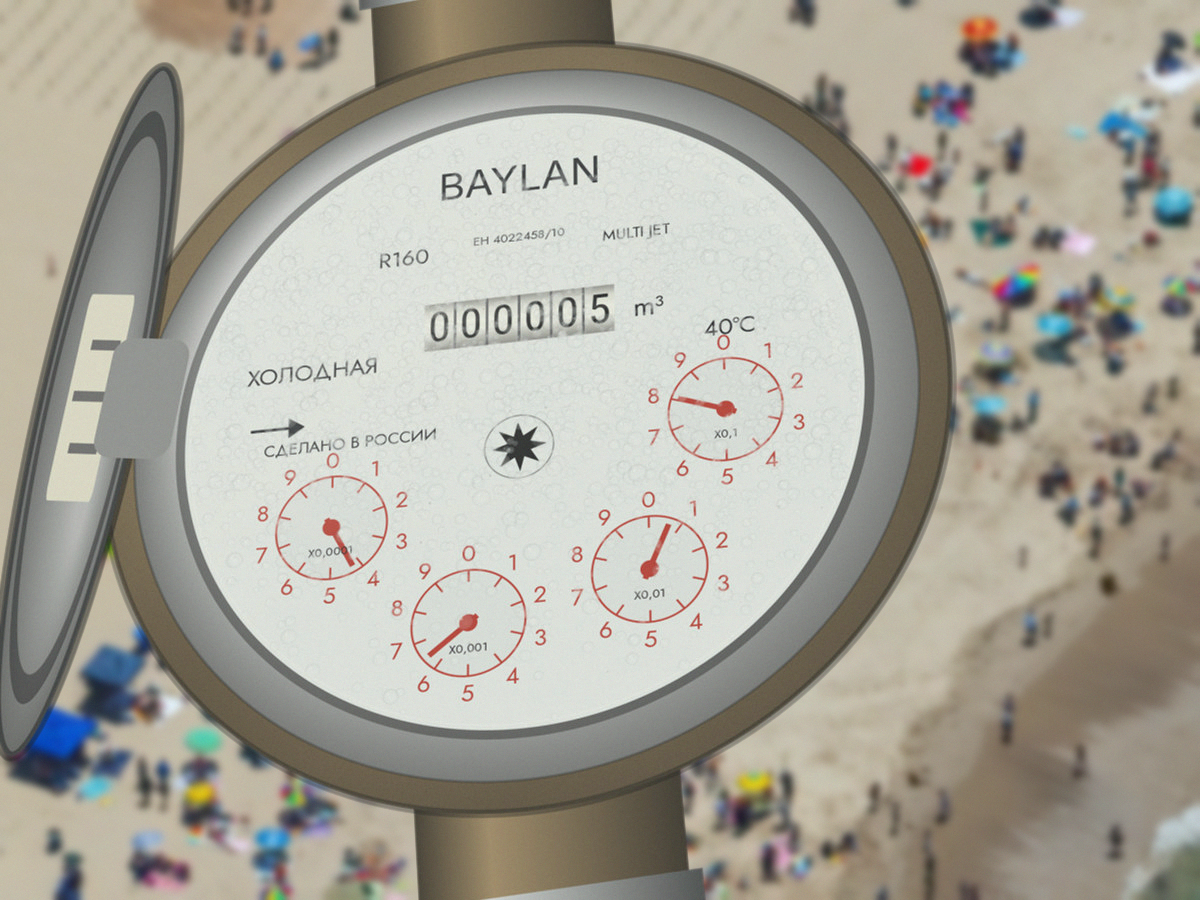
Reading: 5.8064 m³
